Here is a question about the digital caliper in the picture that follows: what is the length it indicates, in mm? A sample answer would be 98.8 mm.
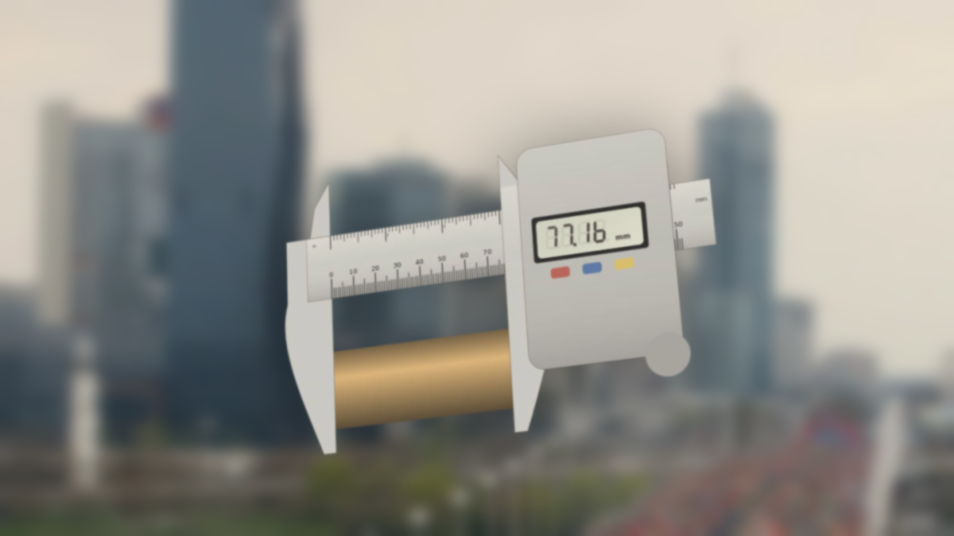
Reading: 77.16 mm
